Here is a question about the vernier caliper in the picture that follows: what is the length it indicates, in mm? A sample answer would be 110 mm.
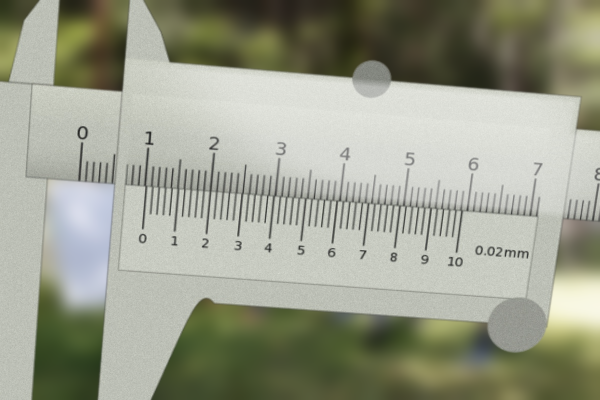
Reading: 10.2 mm
